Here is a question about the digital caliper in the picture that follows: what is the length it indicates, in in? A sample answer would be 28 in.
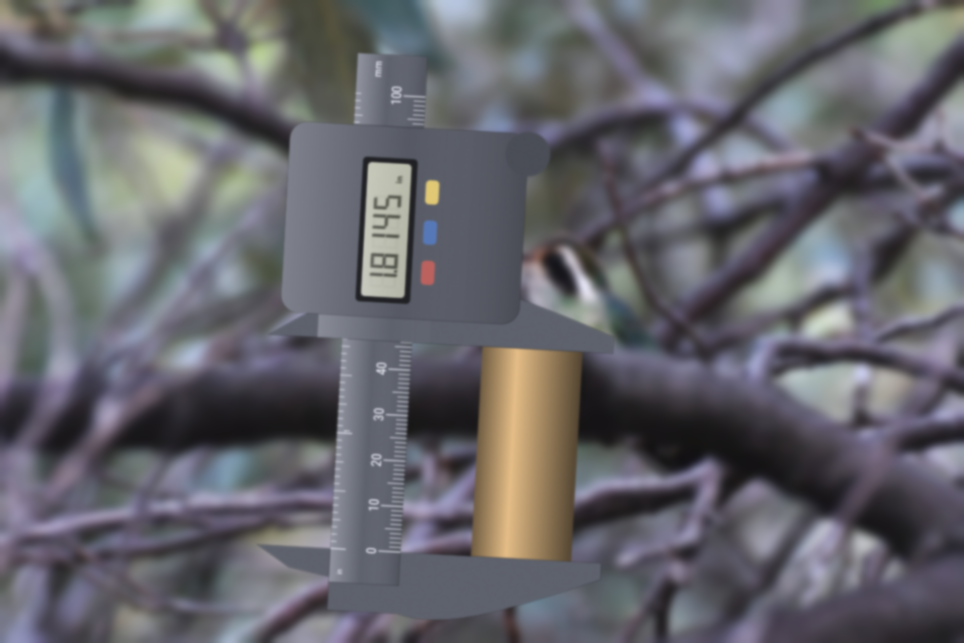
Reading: 1.8145 in
